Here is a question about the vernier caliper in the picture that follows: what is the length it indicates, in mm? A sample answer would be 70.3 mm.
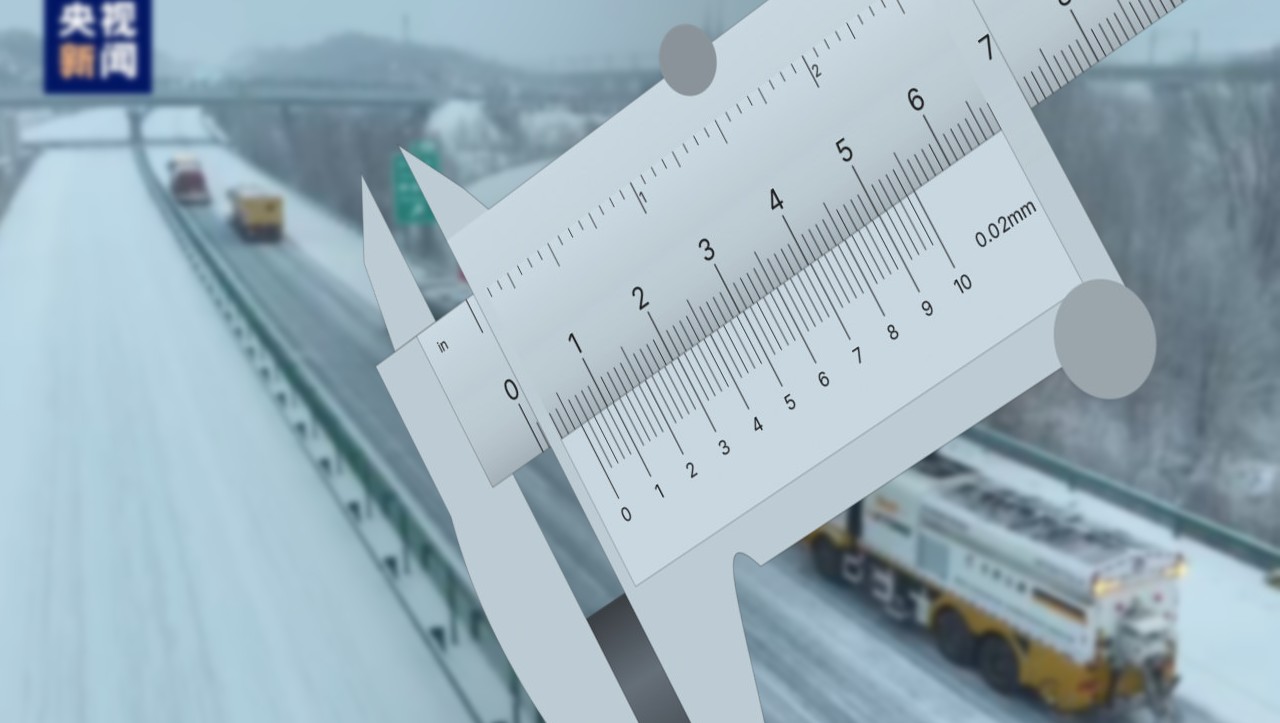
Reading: 6.0 mm
